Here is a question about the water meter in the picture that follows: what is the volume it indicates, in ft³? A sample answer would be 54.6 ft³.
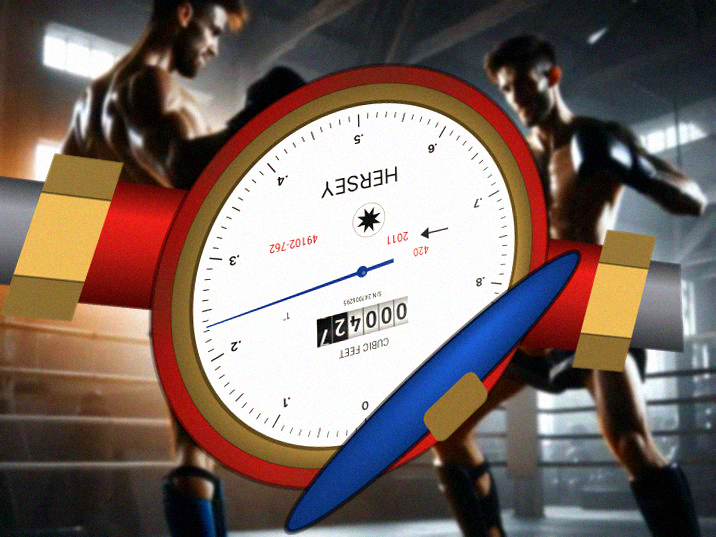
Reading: 427.23 ft³
